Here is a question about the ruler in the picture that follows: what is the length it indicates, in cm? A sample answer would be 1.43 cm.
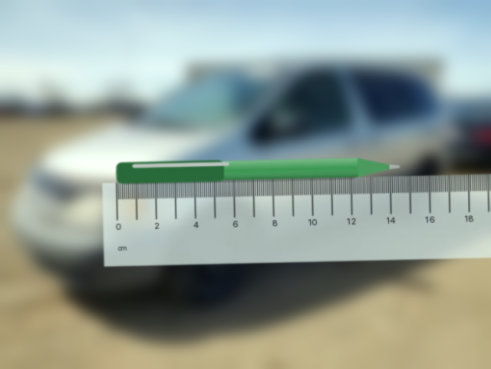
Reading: 14.5 cm
